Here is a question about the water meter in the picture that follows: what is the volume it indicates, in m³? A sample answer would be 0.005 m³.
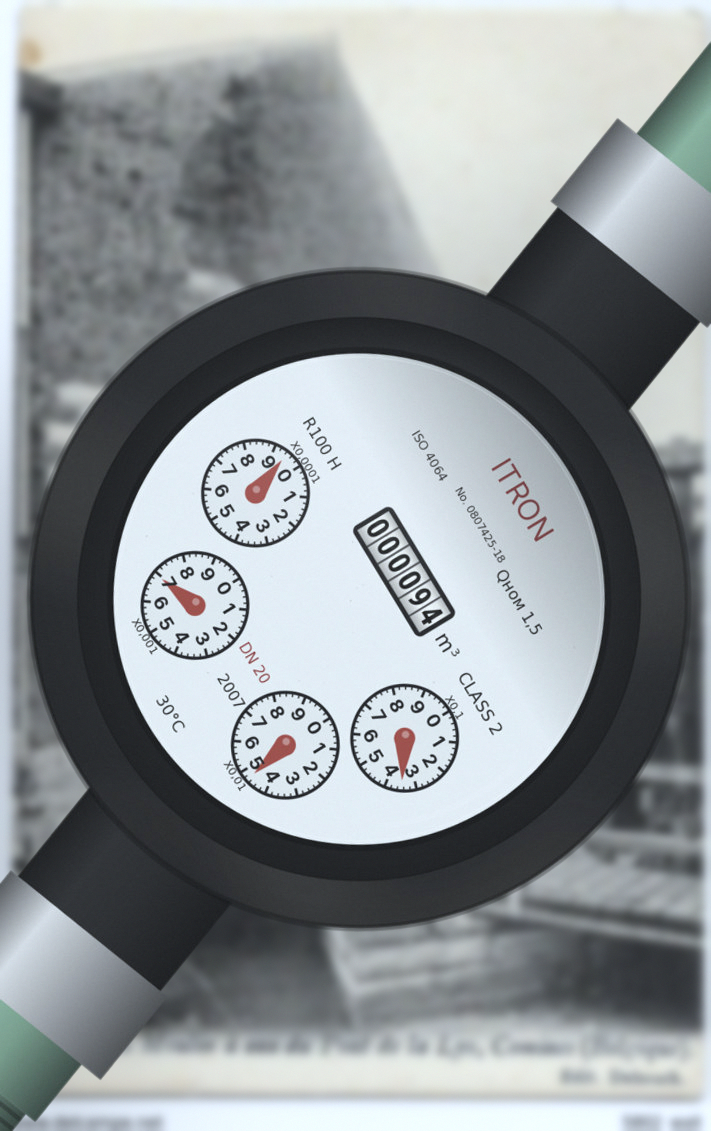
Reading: 94.3469 m³
